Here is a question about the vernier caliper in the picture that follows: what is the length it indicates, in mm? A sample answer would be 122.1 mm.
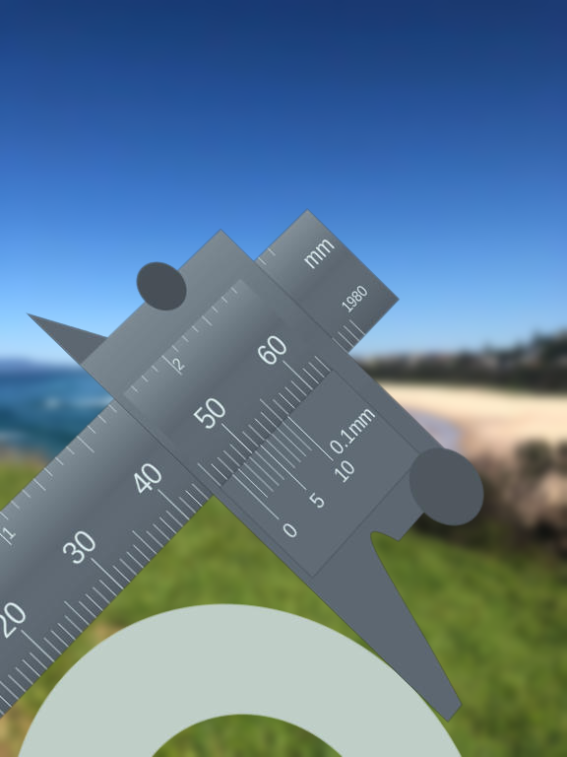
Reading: 46.8 mm
